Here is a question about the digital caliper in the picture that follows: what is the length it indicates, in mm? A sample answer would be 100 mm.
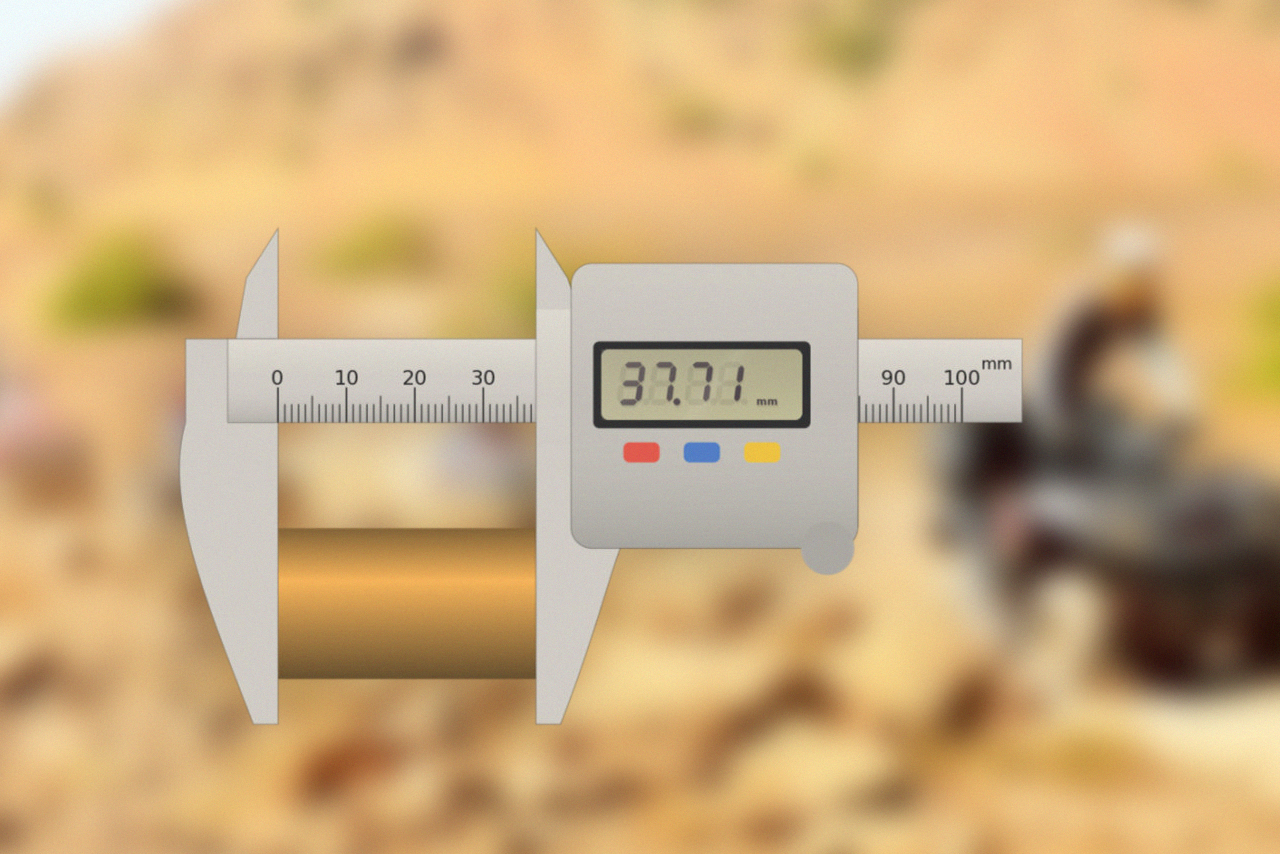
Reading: 37.71 mm
